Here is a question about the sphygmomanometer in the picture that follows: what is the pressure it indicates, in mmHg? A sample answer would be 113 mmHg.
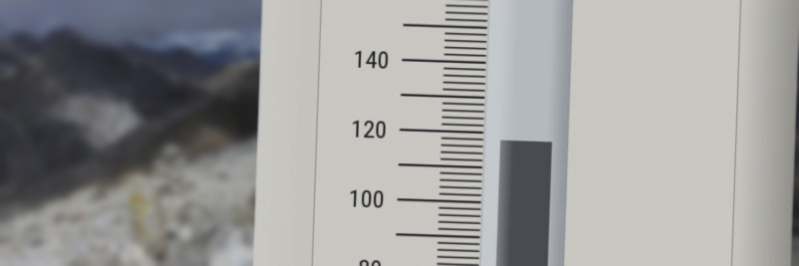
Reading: 118 mmHg
